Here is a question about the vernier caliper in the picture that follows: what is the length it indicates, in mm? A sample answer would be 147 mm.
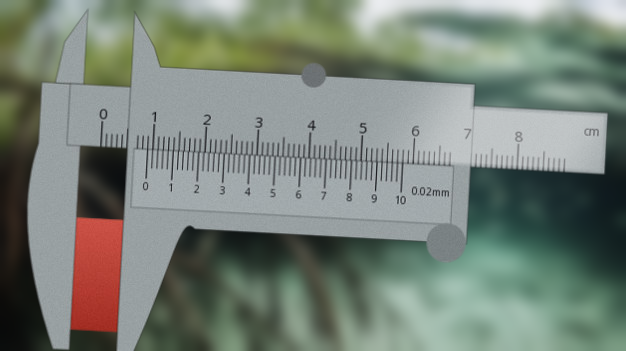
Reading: 9.0 mm
